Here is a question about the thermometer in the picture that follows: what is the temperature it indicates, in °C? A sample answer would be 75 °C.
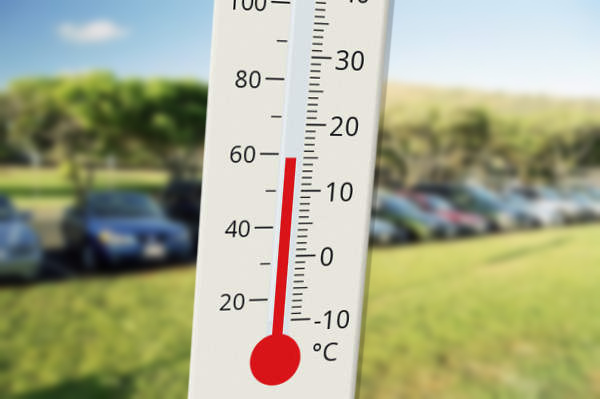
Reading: 15 °C
